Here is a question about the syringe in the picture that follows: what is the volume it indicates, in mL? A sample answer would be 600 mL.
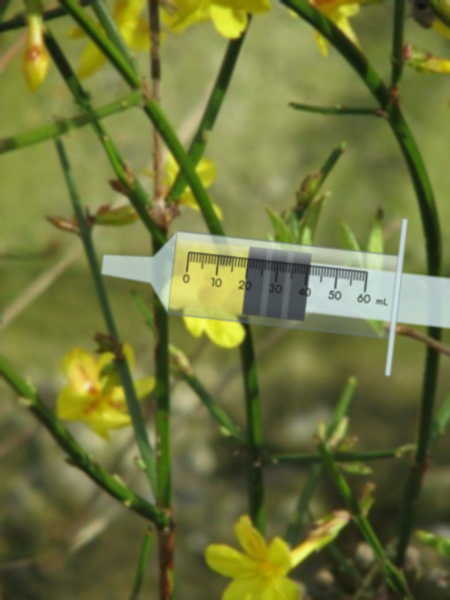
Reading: 20 mL
